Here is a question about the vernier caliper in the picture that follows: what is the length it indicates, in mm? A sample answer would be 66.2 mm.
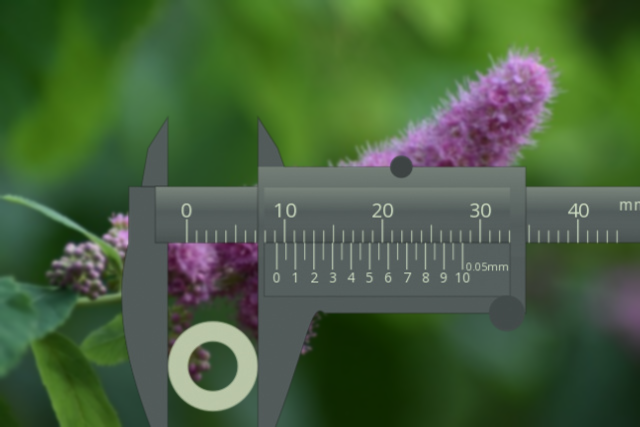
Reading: 9.2 mm
